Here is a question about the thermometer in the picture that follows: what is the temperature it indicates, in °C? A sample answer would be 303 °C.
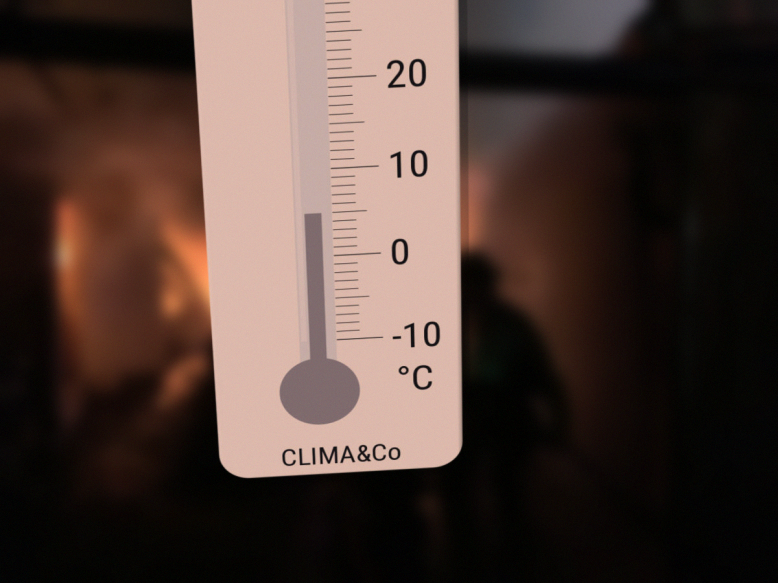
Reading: 5 °C
